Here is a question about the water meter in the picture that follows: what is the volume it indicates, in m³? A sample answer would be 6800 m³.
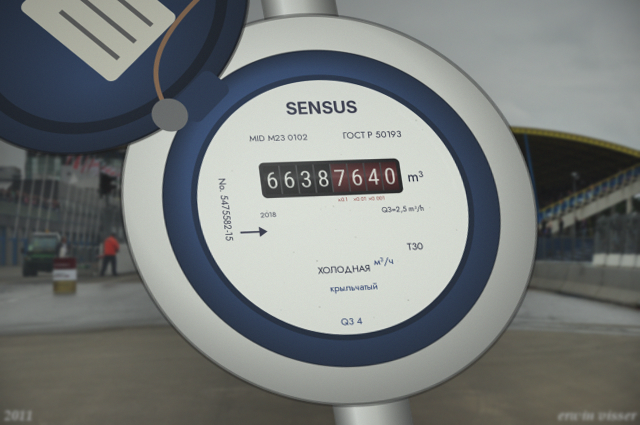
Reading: 6638.7640 m³
